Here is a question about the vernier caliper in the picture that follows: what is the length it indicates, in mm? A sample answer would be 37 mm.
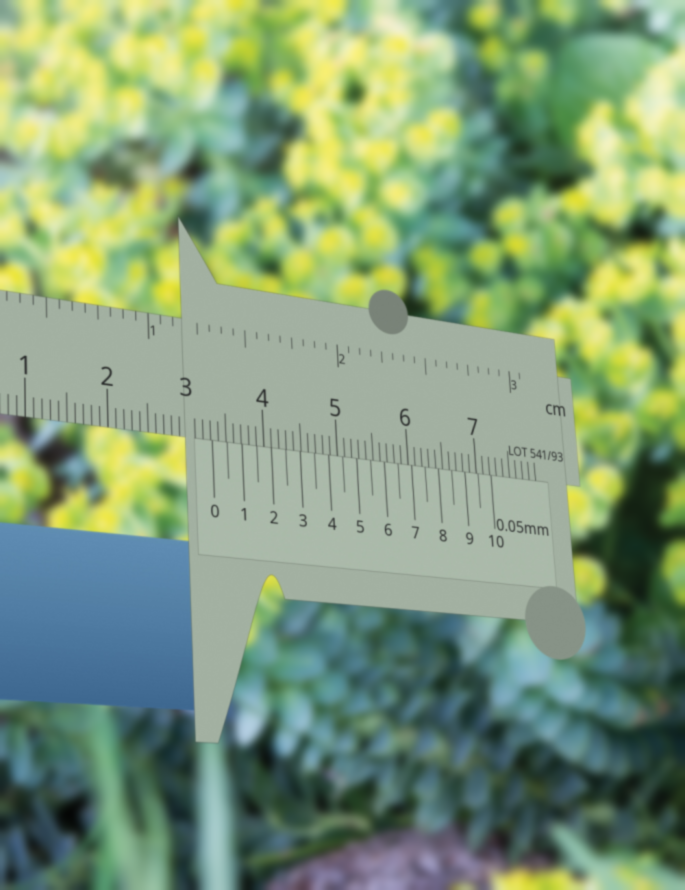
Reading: 33.2 mm
